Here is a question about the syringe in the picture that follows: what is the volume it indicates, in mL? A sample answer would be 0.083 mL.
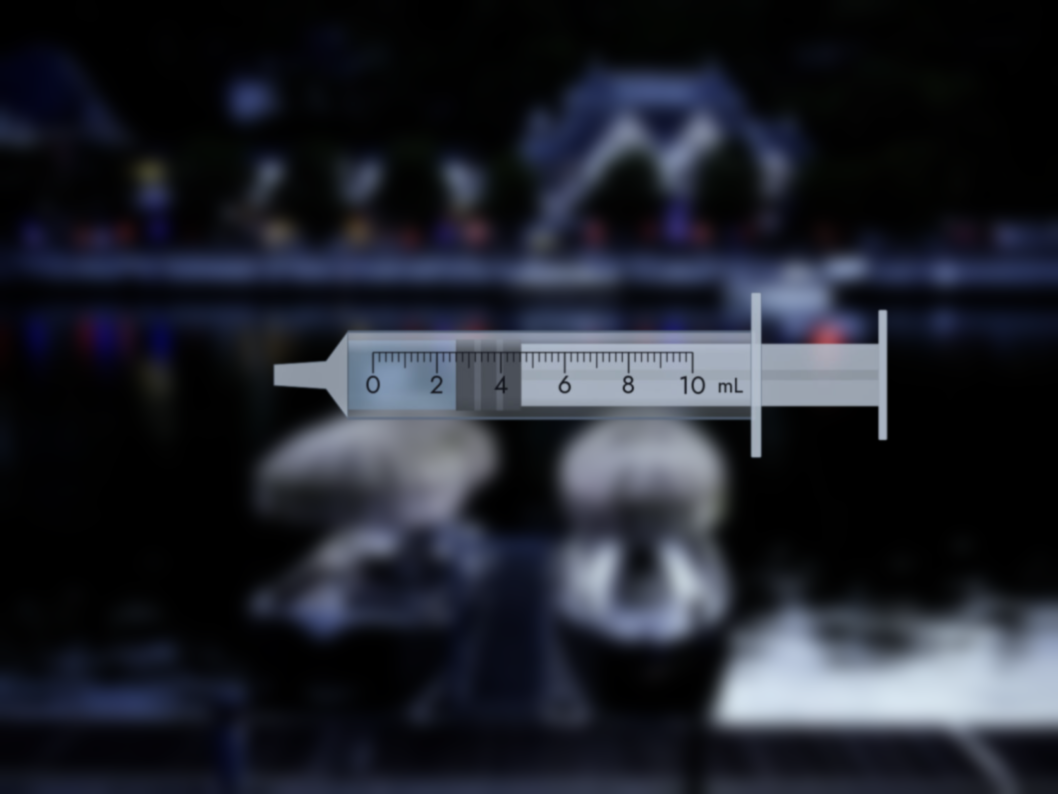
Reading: 2.6 mL
